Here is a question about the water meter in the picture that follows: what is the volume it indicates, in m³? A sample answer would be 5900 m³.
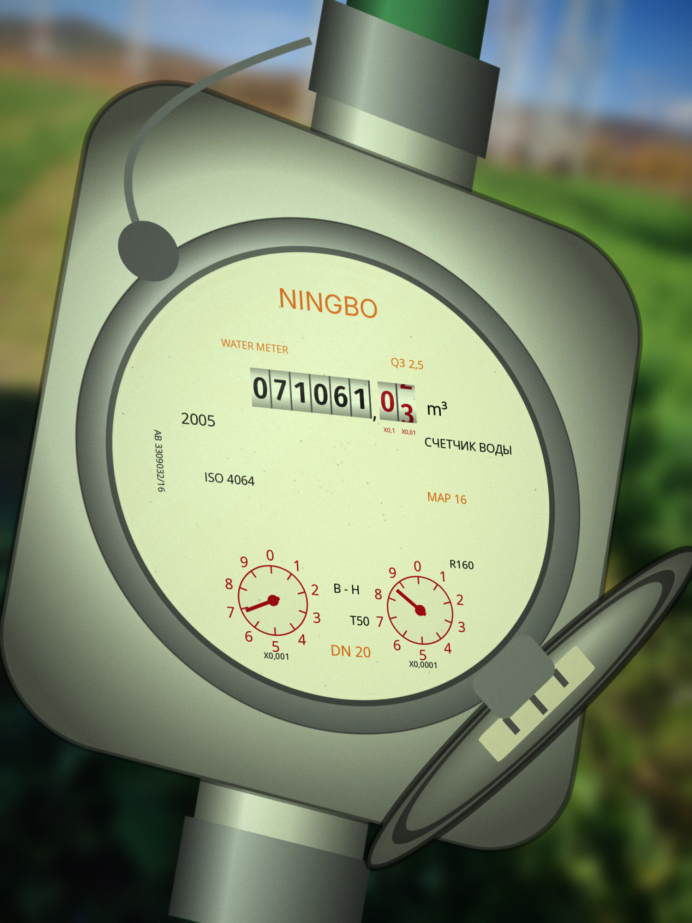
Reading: 71061.0268 m³
